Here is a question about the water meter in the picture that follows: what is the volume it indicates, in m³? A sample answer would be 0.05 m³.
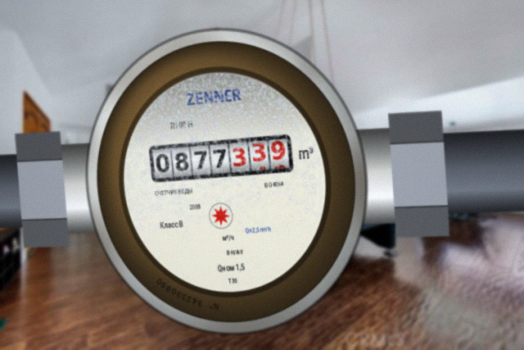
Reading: 877.339 m³
